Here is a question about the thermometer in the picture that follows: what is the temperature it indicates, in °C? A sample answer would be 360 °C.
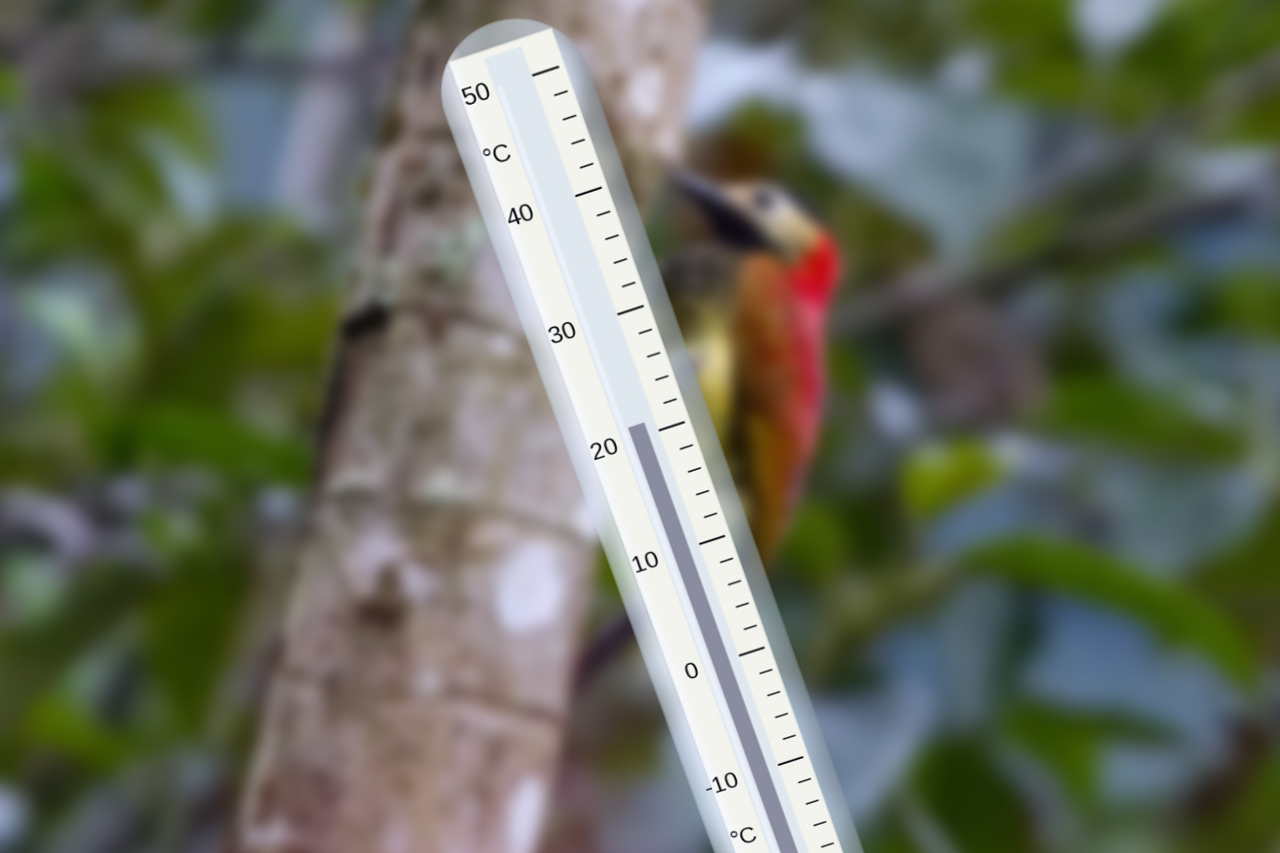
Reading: 21 °C
